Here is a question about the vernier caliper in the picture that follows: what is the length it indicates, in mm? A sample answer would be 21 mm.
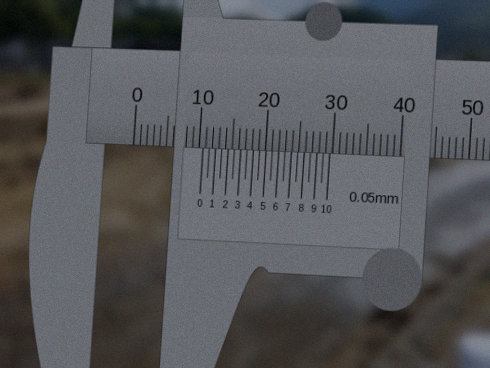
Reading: 10.6 mm
